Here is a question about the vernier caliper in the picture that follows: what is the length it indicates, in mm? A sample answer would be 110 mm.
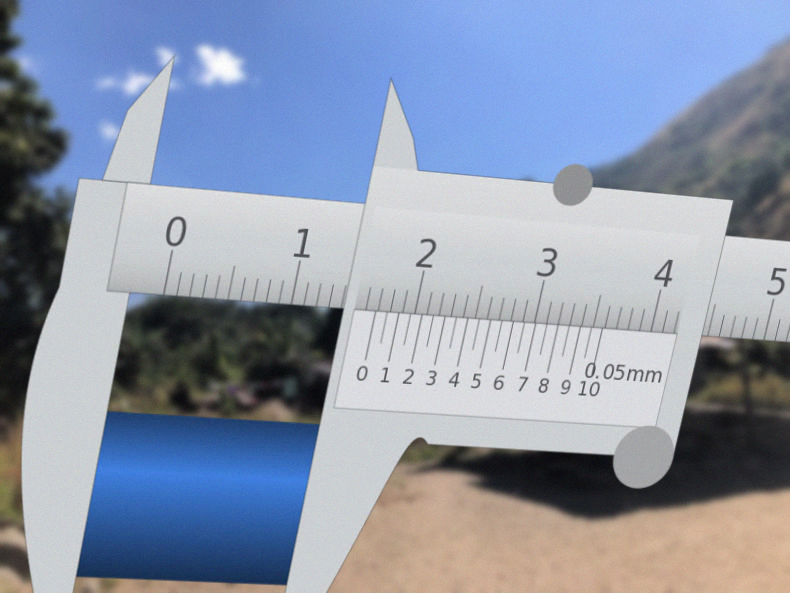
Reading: 16.8 mm
